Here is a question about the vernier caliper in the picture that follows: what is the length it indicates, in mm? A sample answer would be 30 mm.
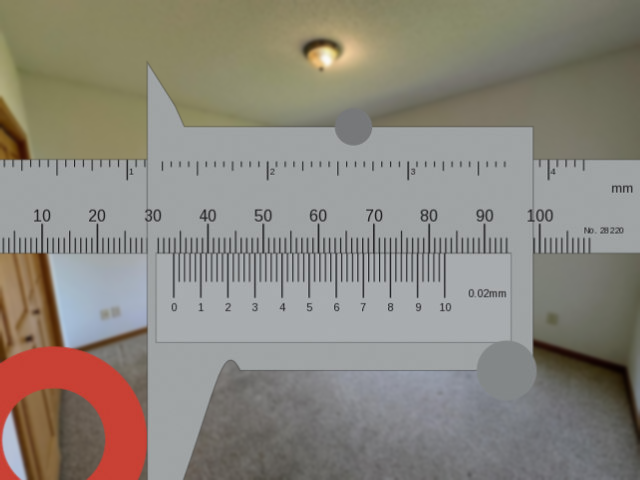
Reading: 33.8 mm
